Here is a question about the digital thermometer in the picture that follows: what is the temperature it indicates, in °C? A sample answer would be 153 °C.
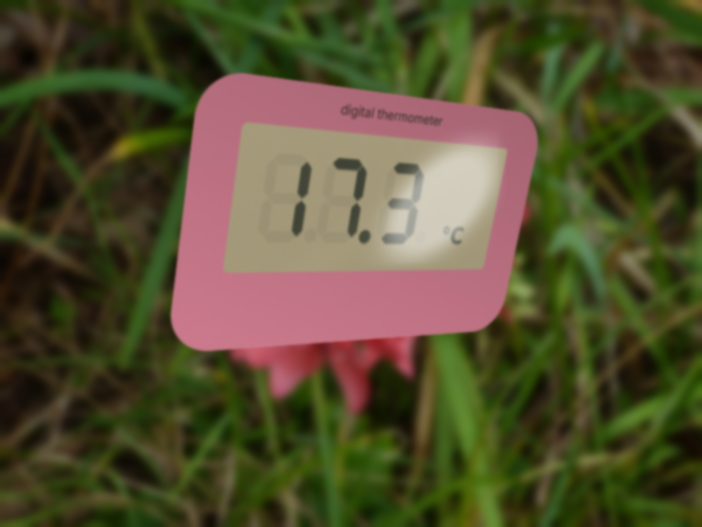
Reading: 17.3 °C
